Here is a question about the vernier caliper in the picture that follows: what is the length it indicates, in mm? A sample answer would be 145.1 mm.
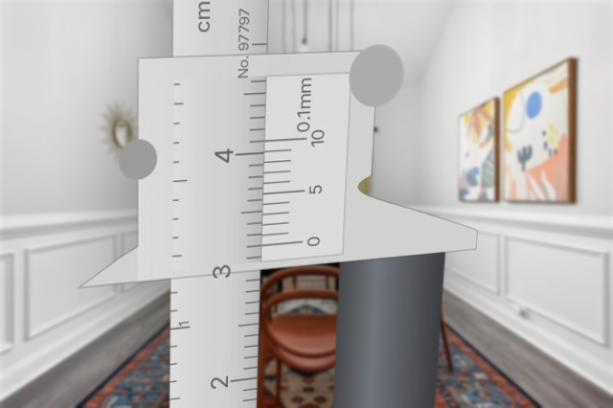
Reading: 32.0 mm
